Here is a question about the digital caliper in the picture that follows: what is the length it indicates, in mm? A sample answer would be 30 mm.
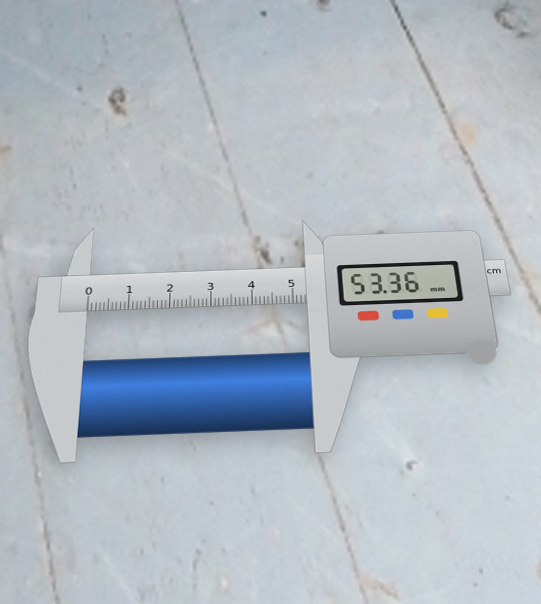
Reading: 53.36 mm
